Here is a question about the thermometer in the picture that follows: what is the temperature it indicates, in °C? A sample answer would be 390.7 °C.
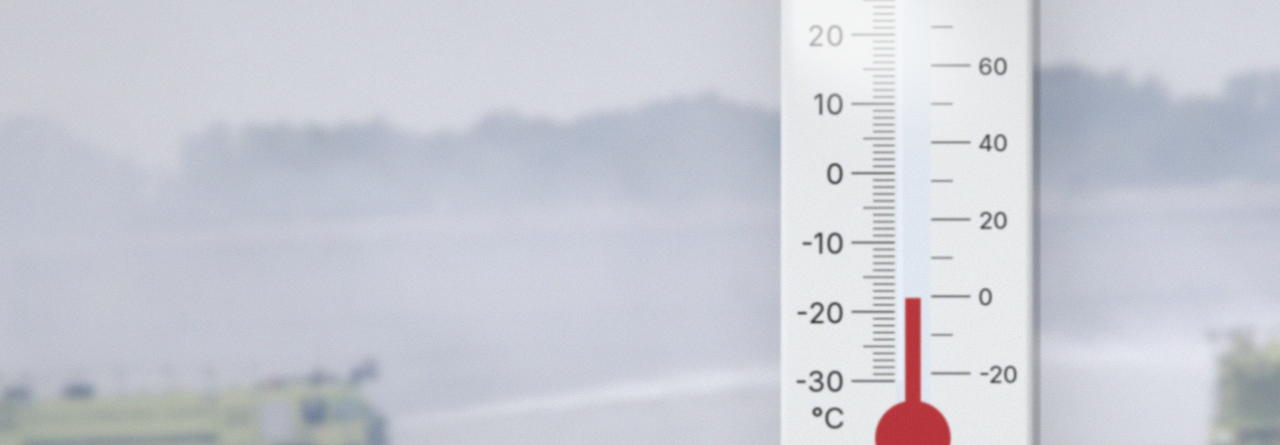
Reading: -18 °C
